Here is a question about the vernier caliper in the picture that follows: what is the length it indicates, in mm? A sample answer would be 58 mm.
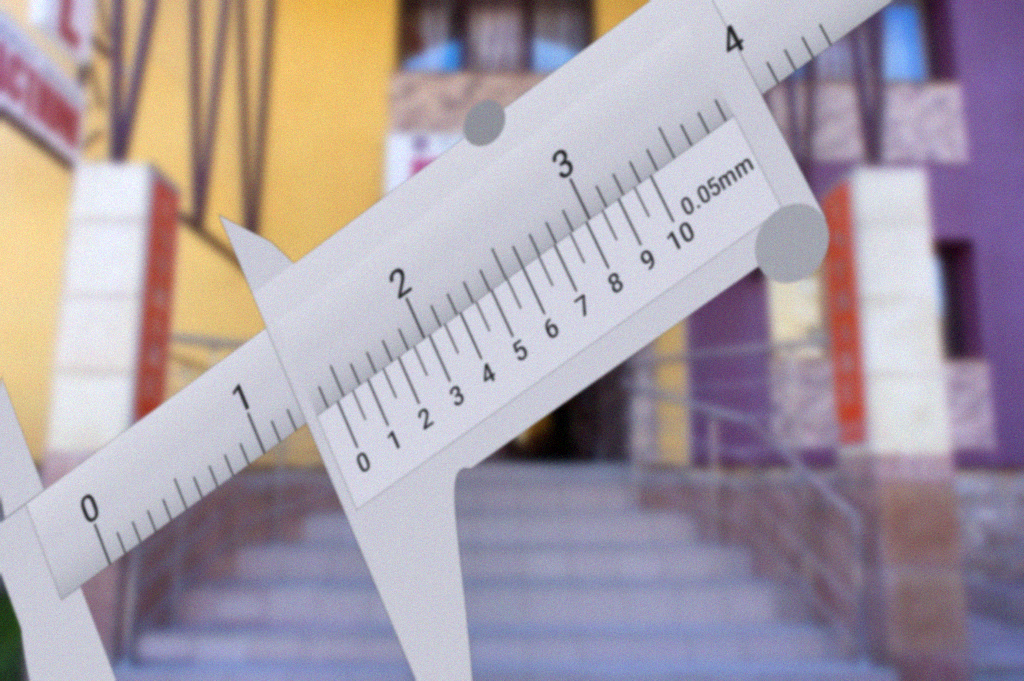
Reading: 14.6 mm
